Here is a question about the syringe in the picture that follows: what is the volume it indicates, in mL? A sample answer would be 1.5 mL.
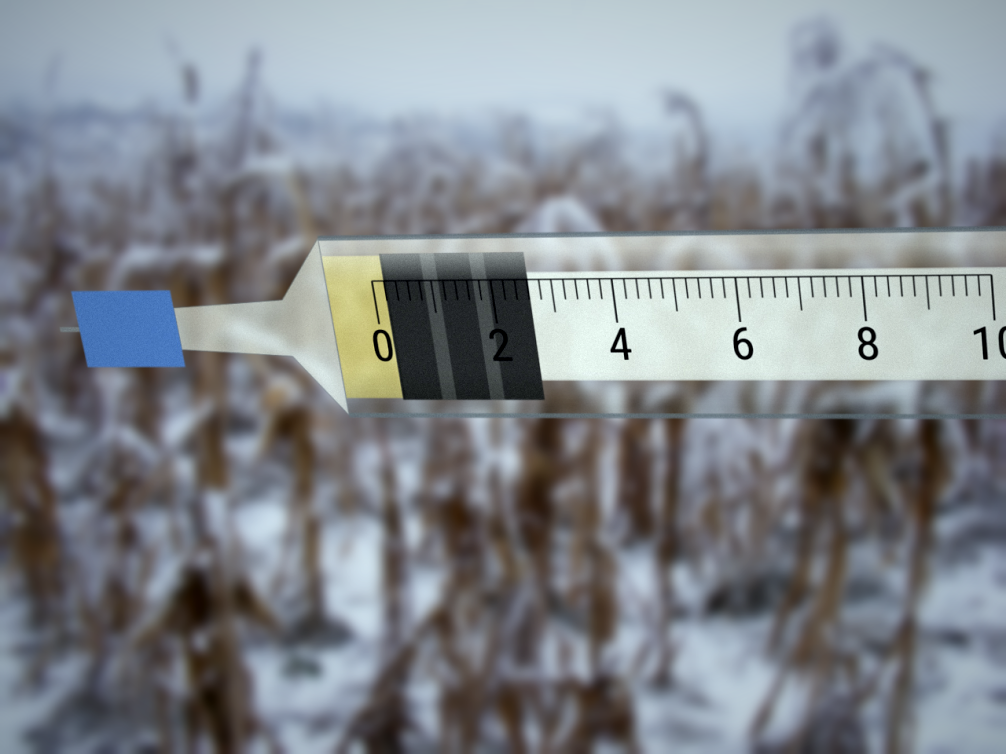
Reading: 0.2 mL
